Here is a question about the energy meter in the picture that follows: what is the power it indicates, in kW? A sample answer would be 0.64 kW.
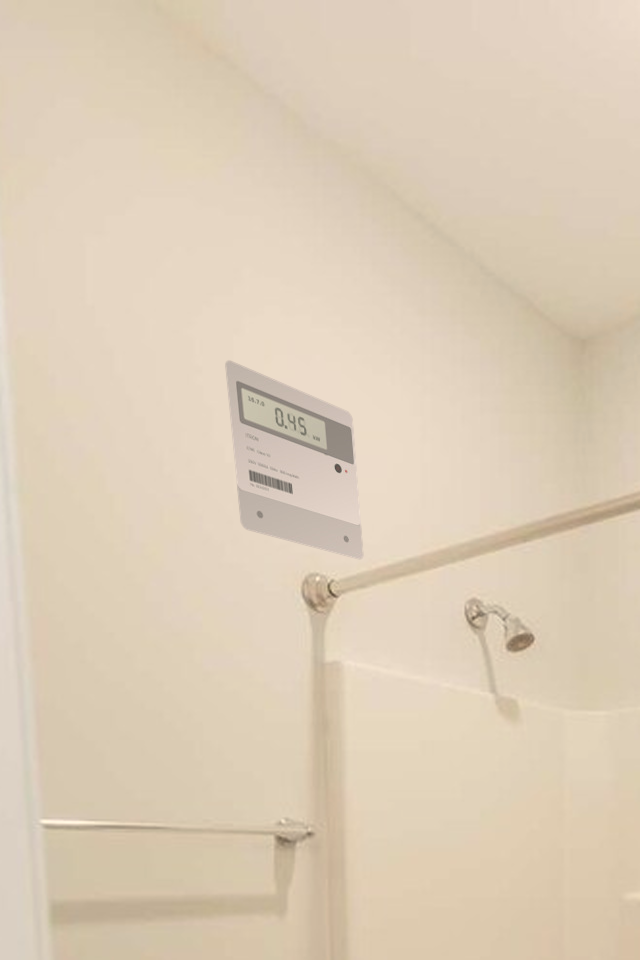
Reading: 0.45 kW
